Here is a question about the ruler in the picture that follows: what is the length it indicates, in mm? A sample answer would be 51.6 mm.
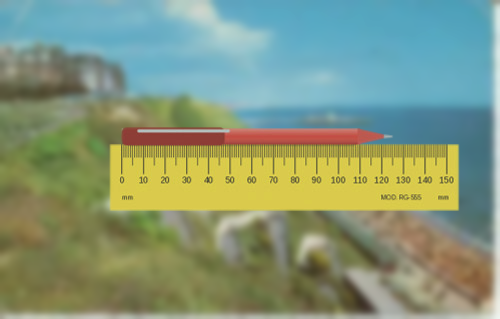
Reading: 125 mm
